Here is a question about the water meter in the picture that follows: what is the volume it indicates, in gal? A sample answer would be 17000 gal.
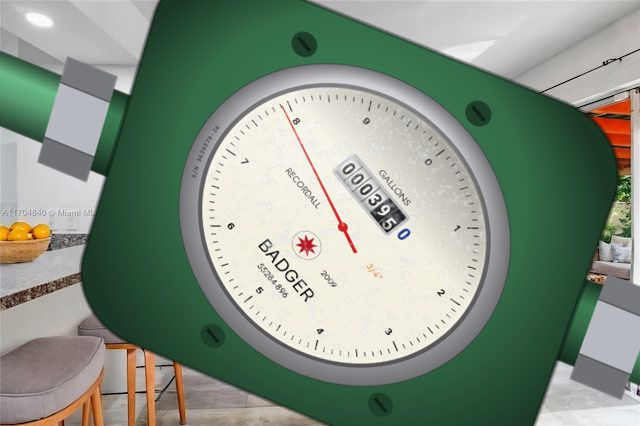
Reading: 3947.9 gal
